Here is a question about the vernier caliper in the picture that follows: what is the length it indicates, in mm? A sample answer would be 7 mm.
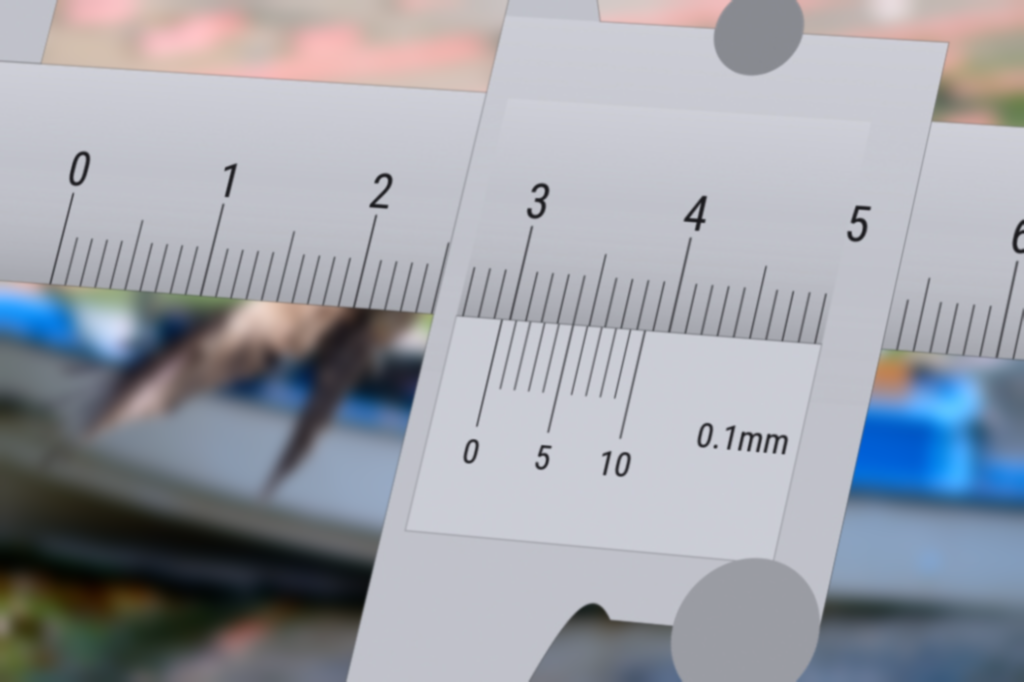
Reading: 29.5 mm
